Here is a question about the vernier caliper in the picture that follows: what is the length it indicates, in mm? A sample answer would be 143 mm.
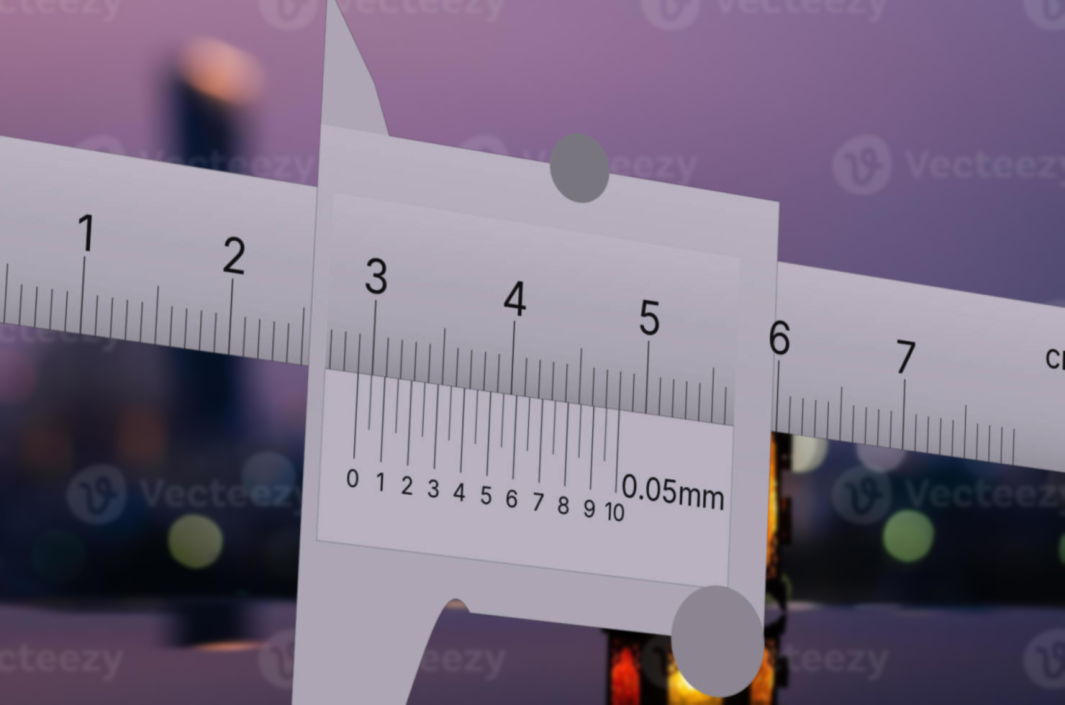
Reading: 29.0 mm
